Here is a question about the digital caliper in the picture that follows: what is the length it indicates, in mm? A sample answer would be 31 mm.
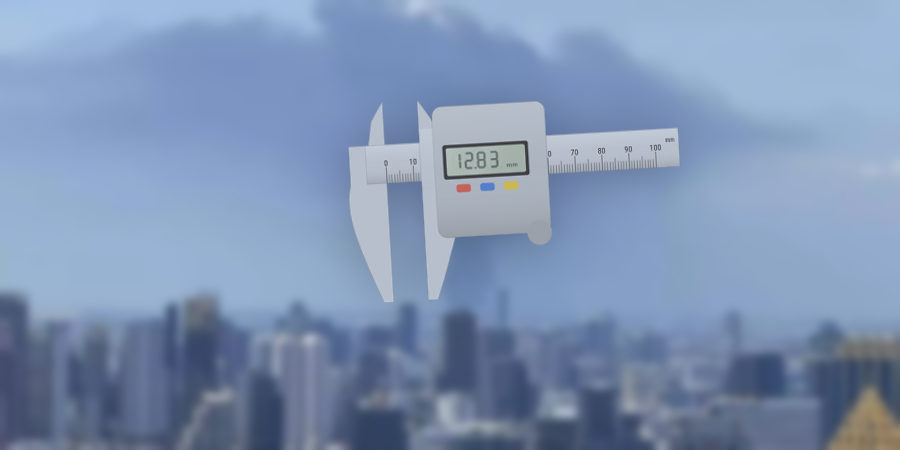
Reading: 12.83 mm
